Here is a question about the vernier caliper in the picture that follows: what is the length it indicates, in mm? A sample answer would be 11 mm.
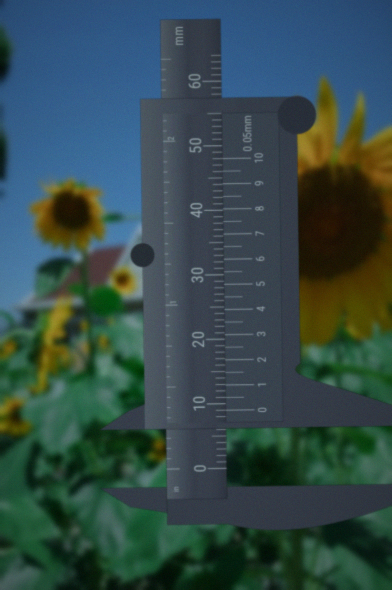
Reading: 9.0 mm
